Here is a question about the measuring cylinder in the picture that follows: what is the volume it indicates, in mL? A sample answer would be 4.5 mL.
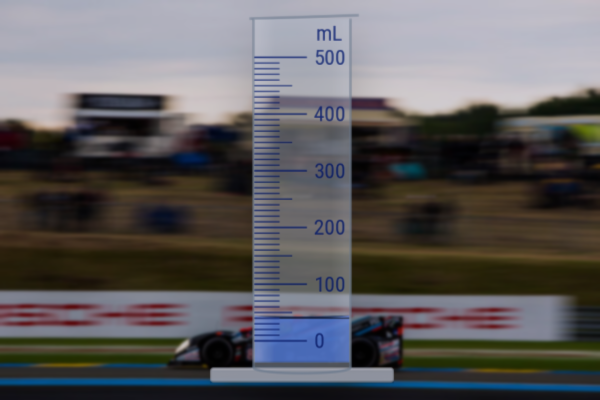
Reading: 40 mL
